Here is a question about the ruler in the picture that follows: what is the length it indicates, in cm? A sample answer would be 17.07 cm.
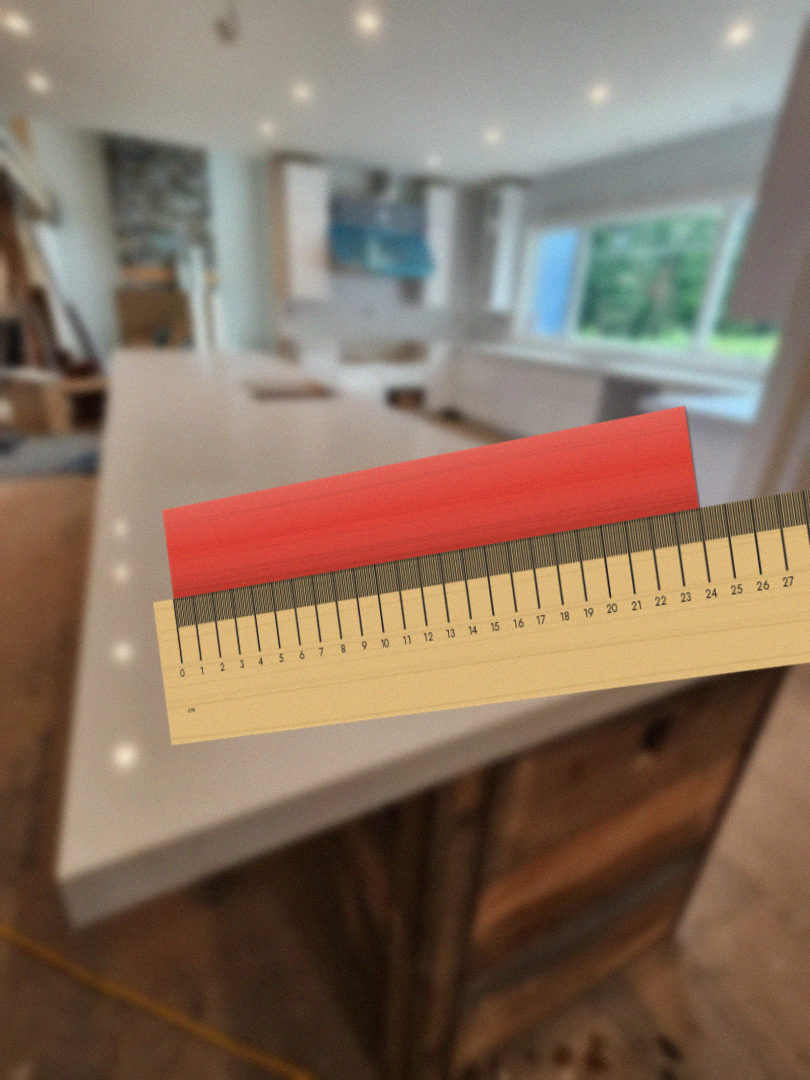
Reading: 24 cm
